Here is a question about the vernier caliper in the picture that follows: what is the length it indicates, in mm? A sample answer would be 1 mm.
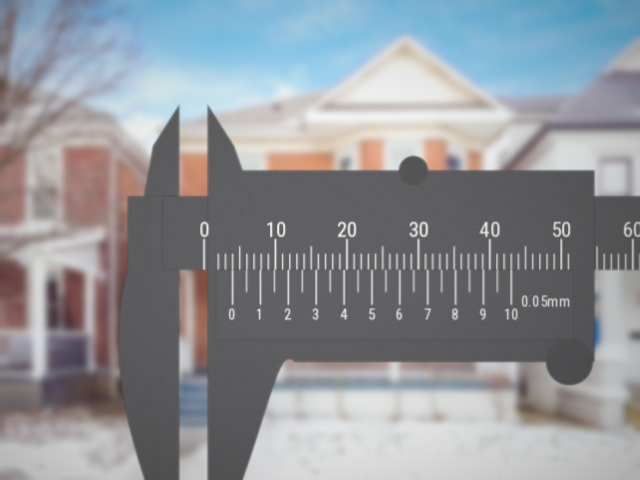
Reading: 4.0 mm
